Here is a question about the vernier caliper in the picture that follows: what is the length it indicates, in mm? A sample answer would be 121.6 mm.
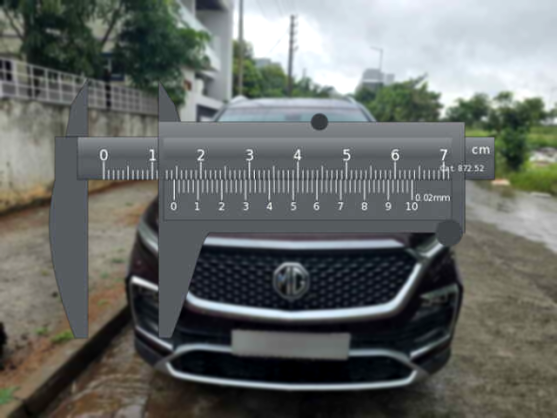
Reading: 14.5 mm
